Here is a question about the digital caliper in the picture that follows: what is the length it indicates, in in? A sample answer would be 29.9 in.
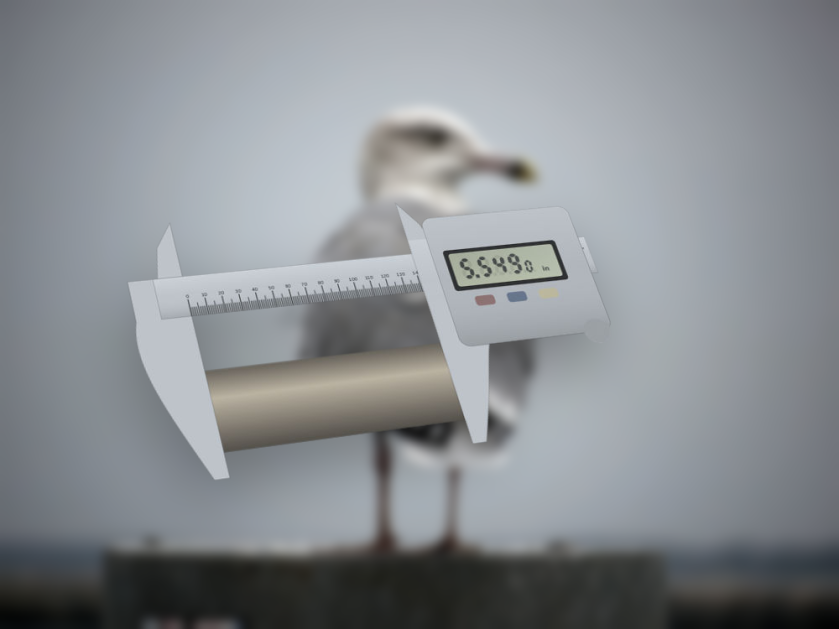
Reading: 5.5490 in
